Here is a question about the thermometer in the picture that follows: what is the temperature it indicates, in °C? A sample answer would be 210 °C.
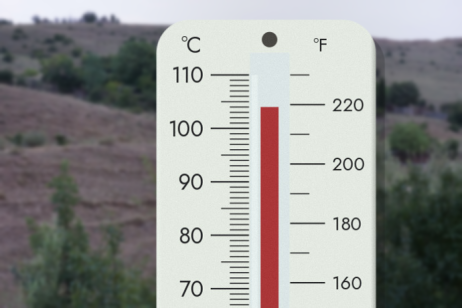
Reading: 104 °C
